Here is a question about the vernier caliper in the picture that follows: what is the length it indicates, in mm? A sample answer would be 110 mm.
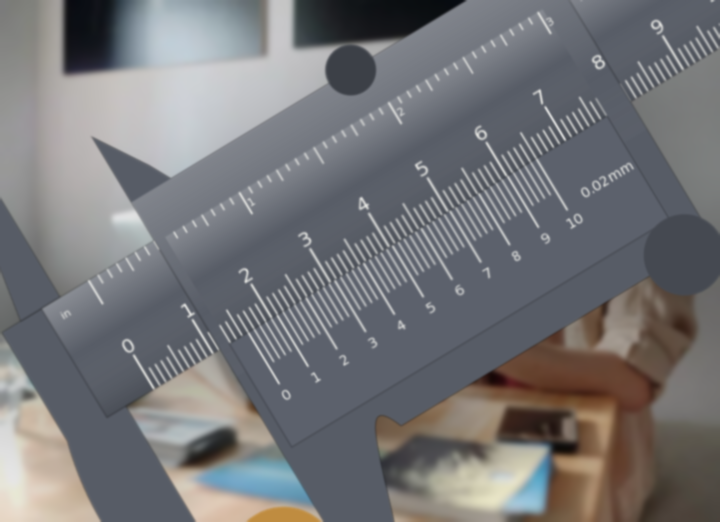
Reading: 16.0 mm
